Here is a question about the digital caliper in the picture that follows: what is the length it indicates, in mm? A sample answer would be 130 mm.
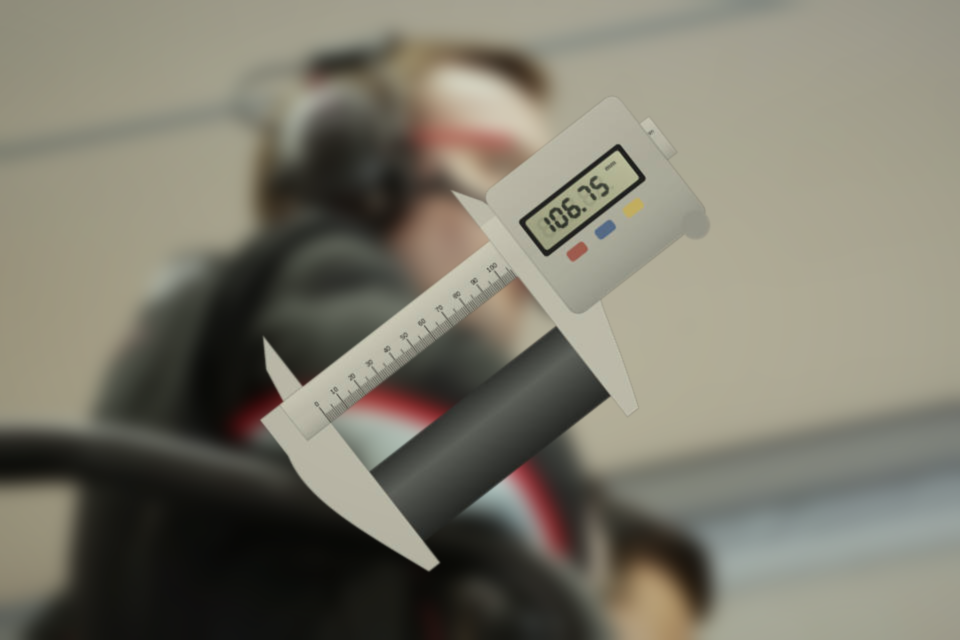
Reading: 106.75 mm
